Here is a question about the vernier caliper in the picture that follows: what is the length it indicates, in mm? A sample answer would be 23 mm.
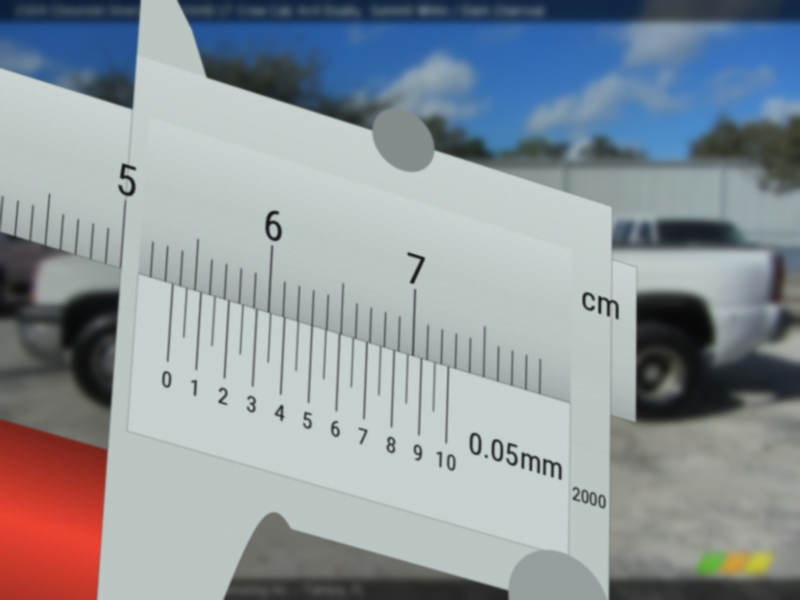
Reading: 53.5 mm
